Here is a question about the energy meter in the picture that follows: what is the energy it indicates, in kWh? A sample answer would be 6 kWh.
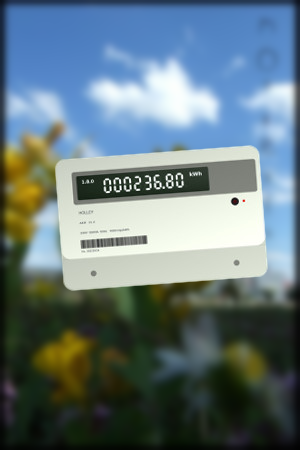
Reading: 236.80 kWh
